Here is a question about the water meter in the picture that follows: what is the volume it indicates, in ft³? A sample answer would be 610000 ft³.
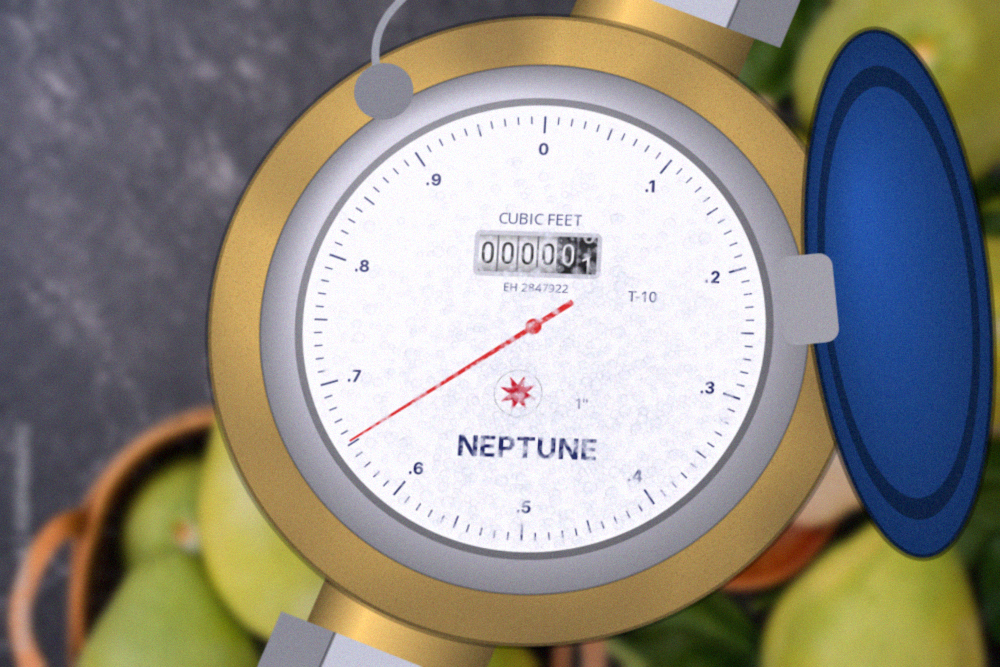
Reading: 0.65 ft³
